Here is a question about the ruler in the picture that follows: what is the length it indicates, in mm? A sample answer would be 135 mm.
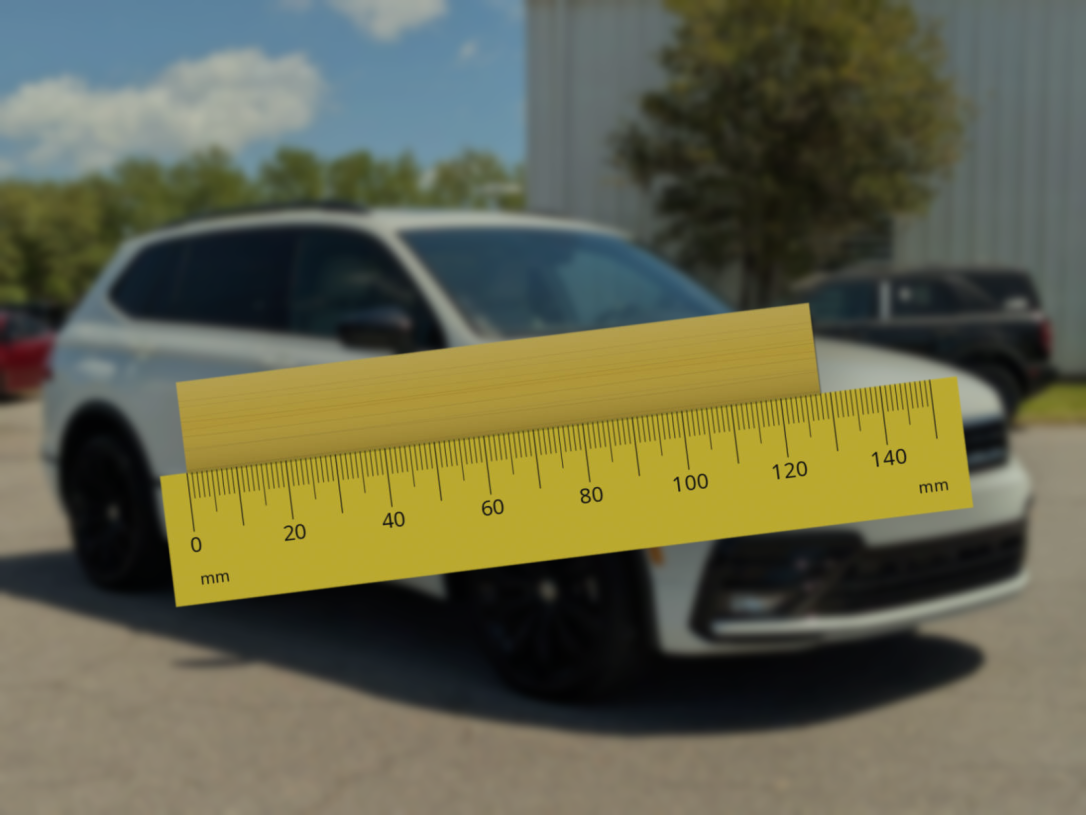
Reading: 128 mm
